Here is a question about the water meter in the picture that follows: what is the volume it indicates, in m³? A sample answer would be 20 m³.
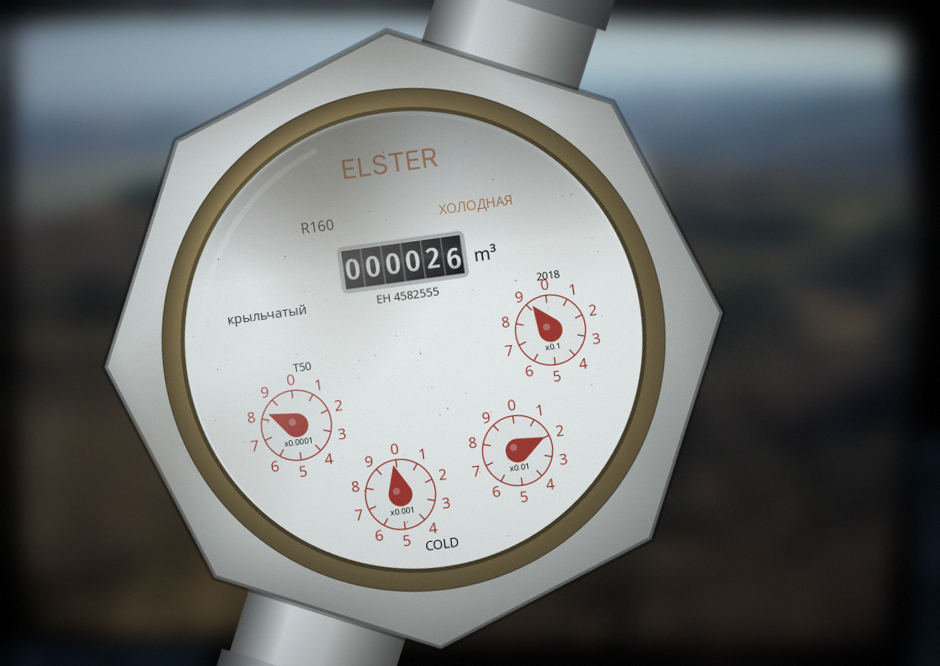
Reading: 25.9198 m³
